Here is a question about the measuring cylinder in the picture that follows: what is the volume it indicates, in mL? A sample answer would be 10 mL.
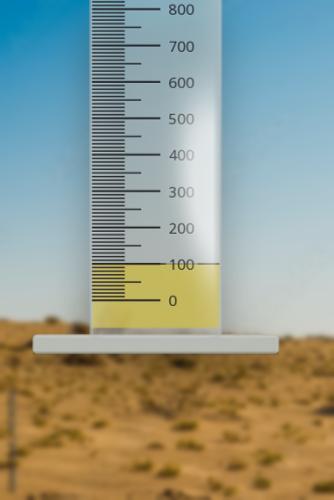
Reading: 100 mL
